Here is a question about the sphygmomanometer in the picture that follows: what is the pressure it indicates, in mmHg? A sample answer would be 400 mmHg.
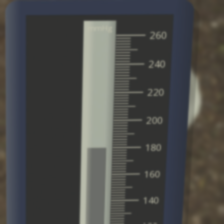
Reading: 180 mmHg
